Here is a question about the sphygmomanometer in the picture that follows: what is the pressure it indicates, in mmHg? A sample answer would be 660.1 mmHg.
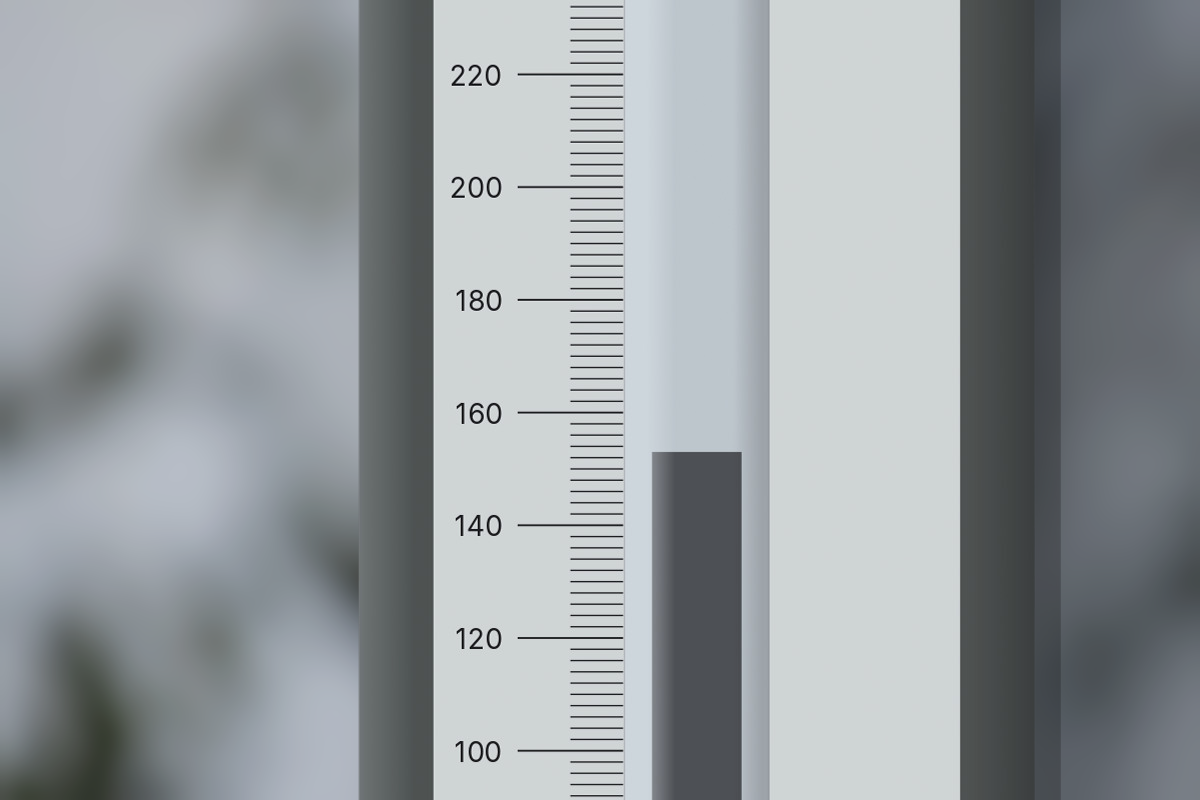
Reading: 153 mmHg
